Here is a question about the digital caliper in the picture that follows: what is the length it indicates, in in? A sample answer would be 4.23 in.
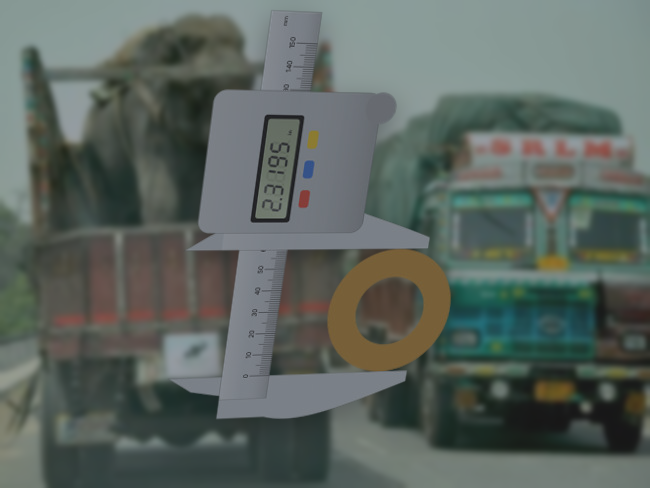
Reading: 2.3195 in
